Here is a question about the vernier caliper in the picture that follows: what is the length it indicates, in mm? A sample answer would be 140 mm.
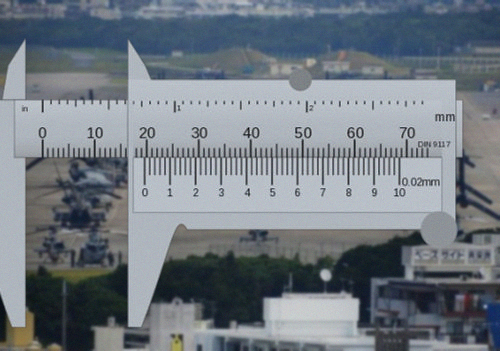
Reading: 19.6 mm
